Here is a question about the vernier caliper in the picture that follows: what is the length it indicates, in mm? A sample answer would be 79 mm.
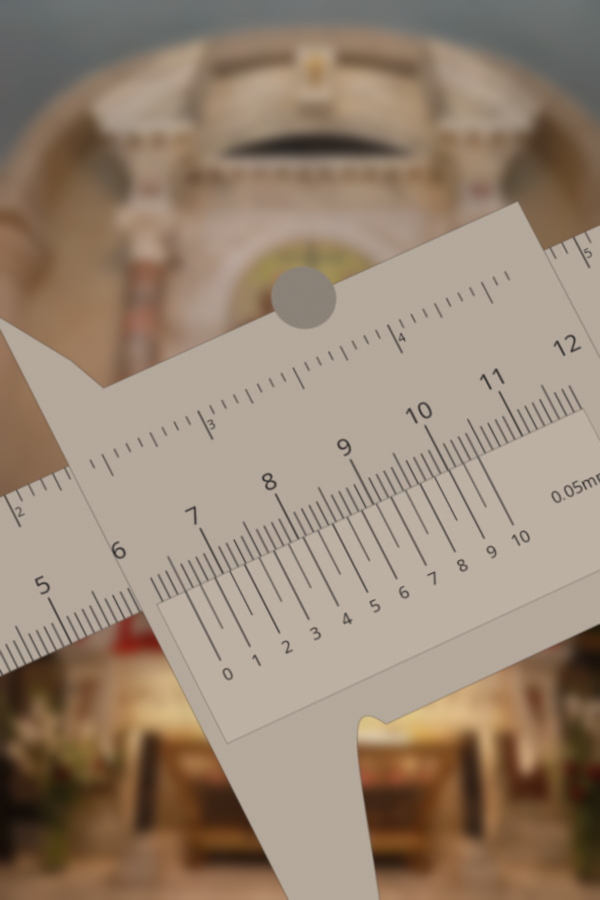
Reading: 65.0 mm
